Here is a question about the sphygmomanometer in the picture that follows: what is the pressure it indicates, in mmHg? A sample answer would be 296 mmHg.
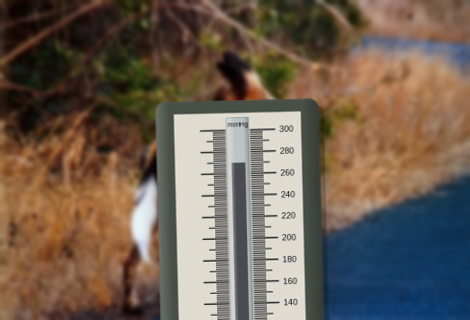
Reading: 270 mmHg
